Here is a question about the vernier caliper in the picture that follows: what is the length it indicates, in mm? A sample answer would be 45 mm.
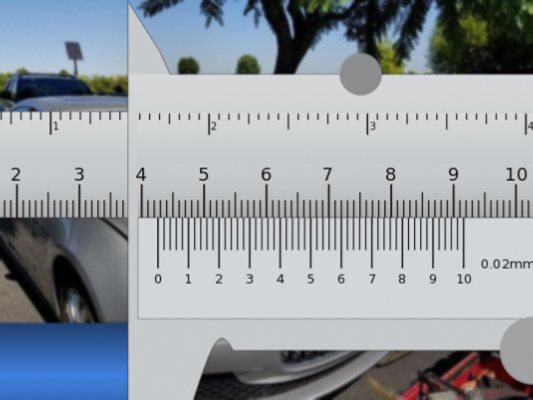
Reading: 42.6 mm
